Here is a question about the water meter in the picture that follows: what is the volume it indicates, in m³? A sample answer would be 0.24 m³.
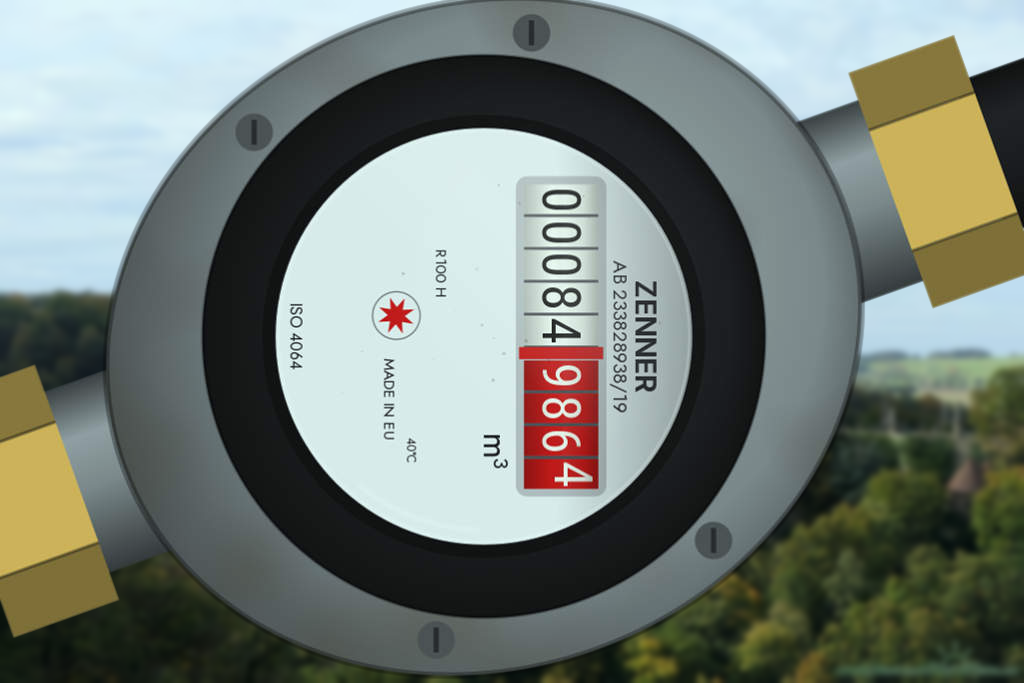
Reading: 84.9864 m³
